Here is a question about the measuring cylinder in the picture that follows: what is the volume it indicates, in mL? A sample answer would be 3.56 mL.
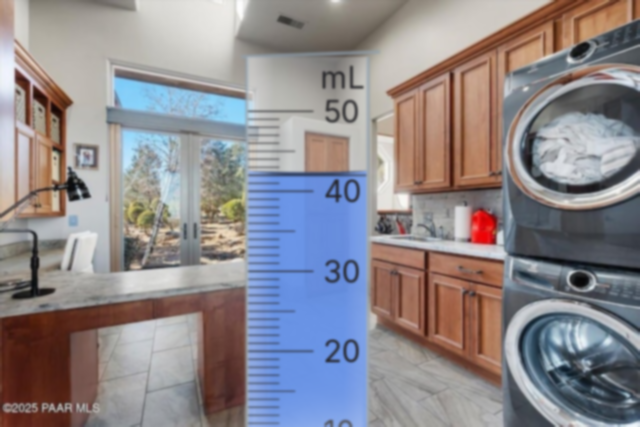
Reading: 42 mL
